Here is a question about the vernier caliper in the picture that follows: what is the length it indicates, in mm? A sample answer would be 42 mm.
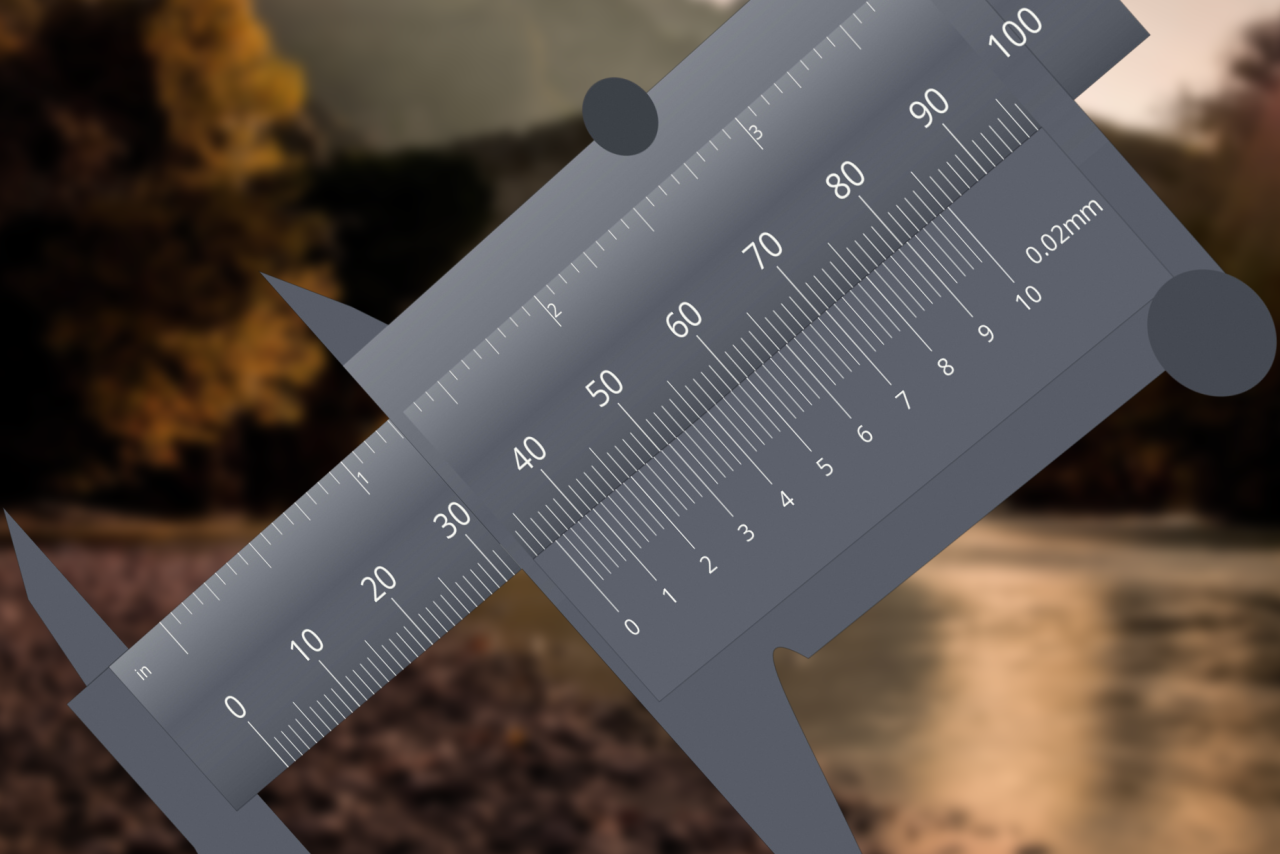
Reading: 36.4 mm
